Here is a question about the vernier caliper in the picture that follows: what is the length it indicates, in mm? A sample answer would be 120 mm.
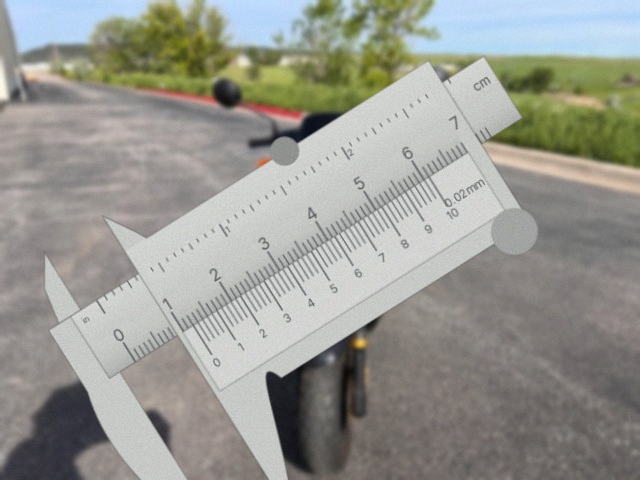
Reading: 12.0 mm
